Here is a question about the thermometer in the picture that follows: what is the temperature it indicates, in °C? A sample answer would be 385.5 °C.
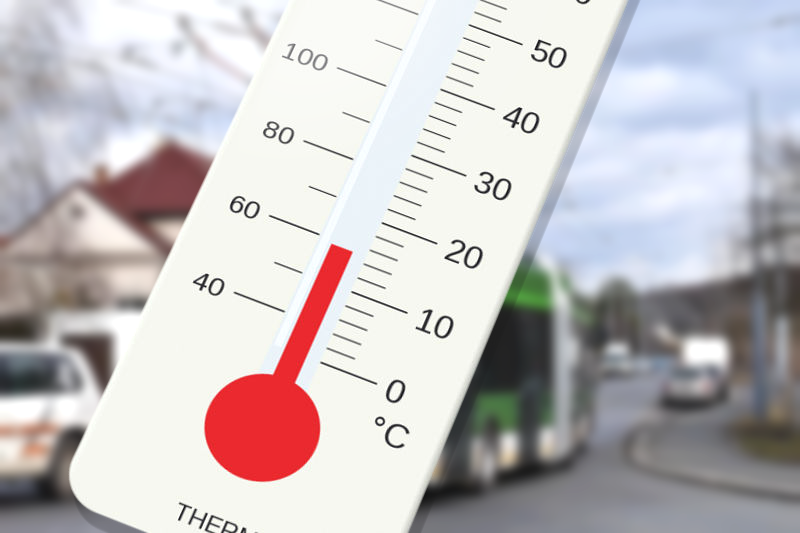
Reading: 15 °C
